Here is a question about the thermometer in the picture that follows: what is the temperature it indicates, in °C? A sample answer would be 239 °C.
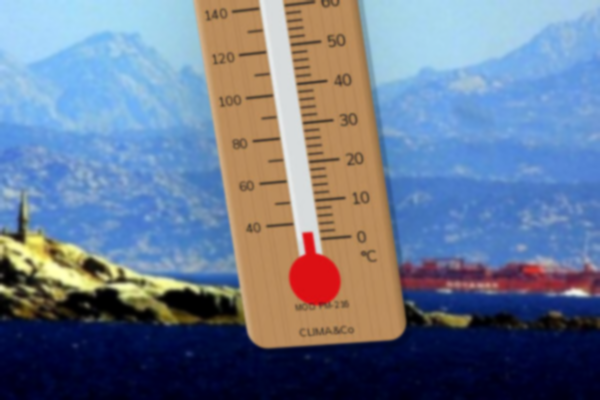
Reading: 2 °C
